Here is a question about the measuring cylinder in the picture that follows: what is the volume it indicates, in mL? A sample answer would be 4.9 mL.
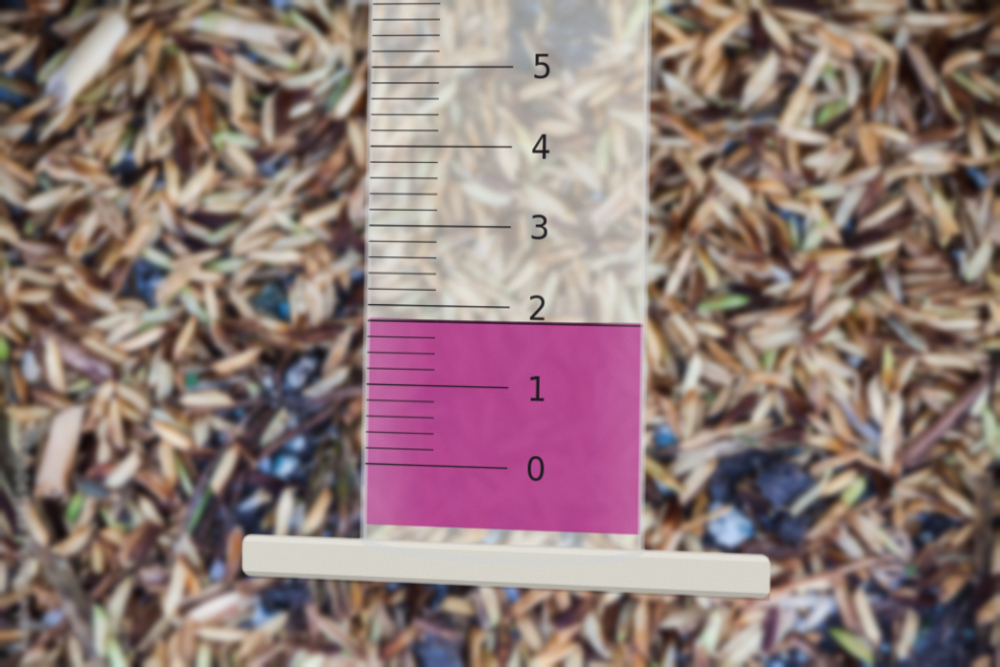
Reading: 1.8 mL
